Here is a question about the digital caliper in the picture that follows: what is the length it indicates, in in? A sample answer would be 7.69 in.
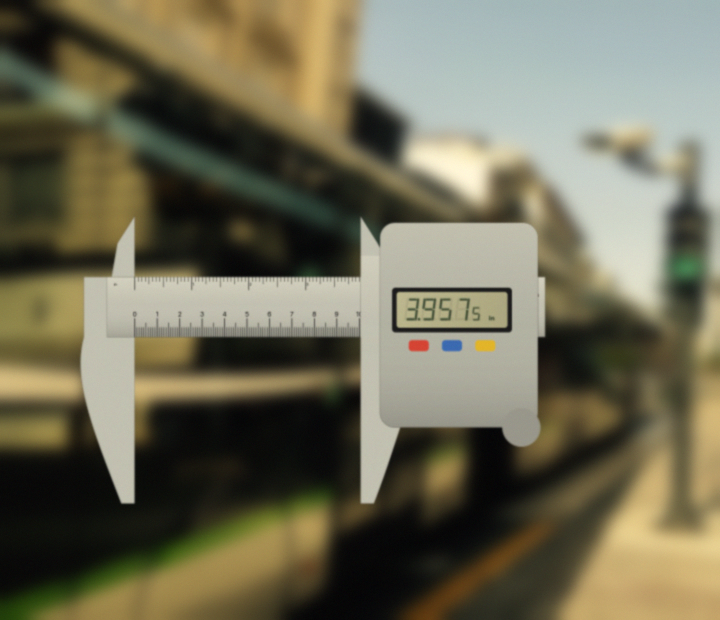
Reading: 3.9575 in
